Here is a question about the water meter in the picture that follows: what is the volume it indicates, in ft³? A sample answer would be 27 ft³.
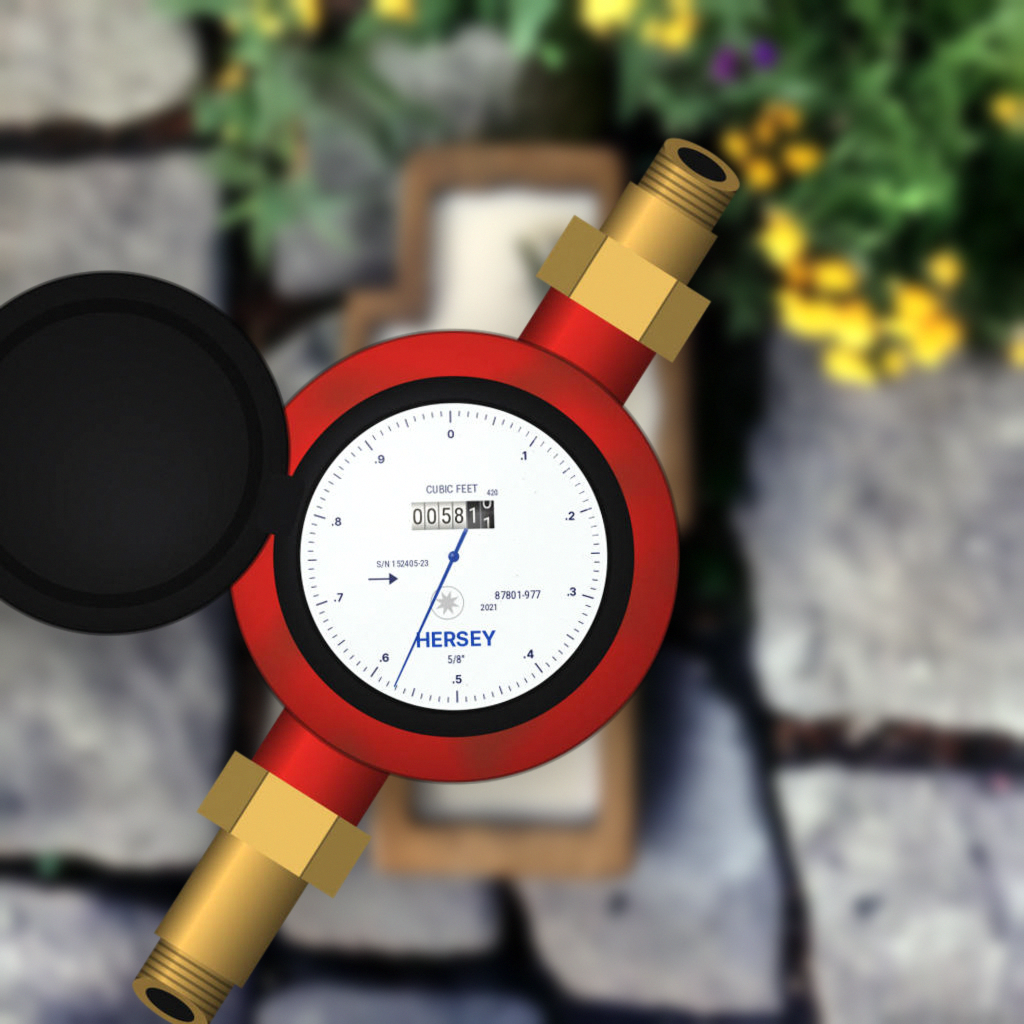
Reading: 5810.57 ft³
